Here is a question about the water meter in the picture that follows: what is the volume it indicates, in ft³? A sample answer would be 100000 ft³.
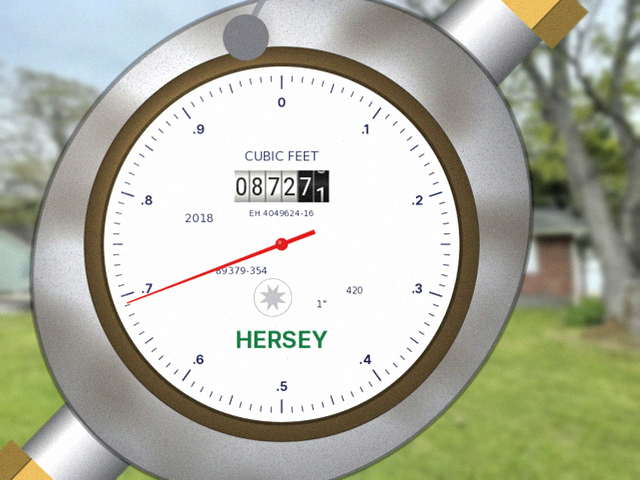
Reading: 87270.69 ft³
